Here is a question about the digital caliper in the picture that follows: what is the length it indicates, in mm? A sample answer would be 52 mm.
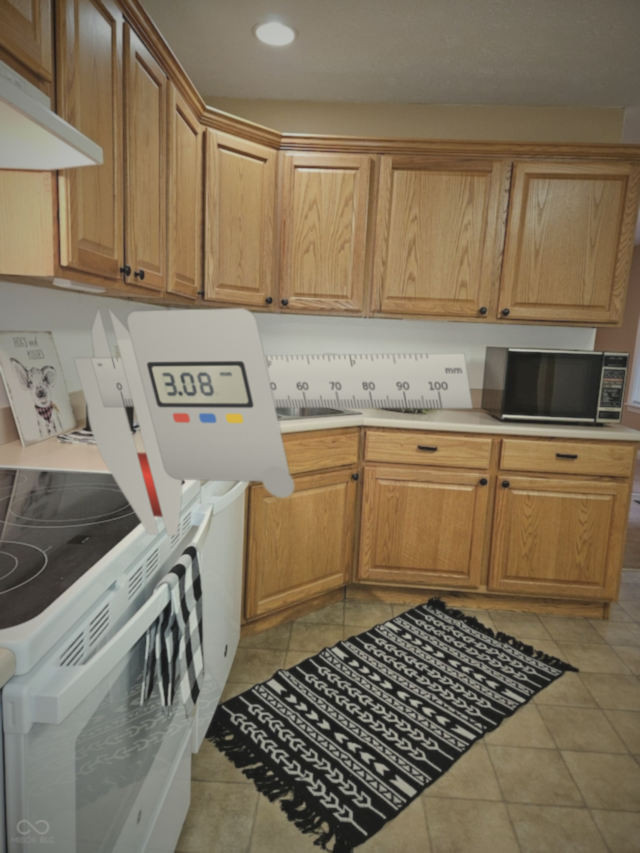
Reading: 3.08 mm
